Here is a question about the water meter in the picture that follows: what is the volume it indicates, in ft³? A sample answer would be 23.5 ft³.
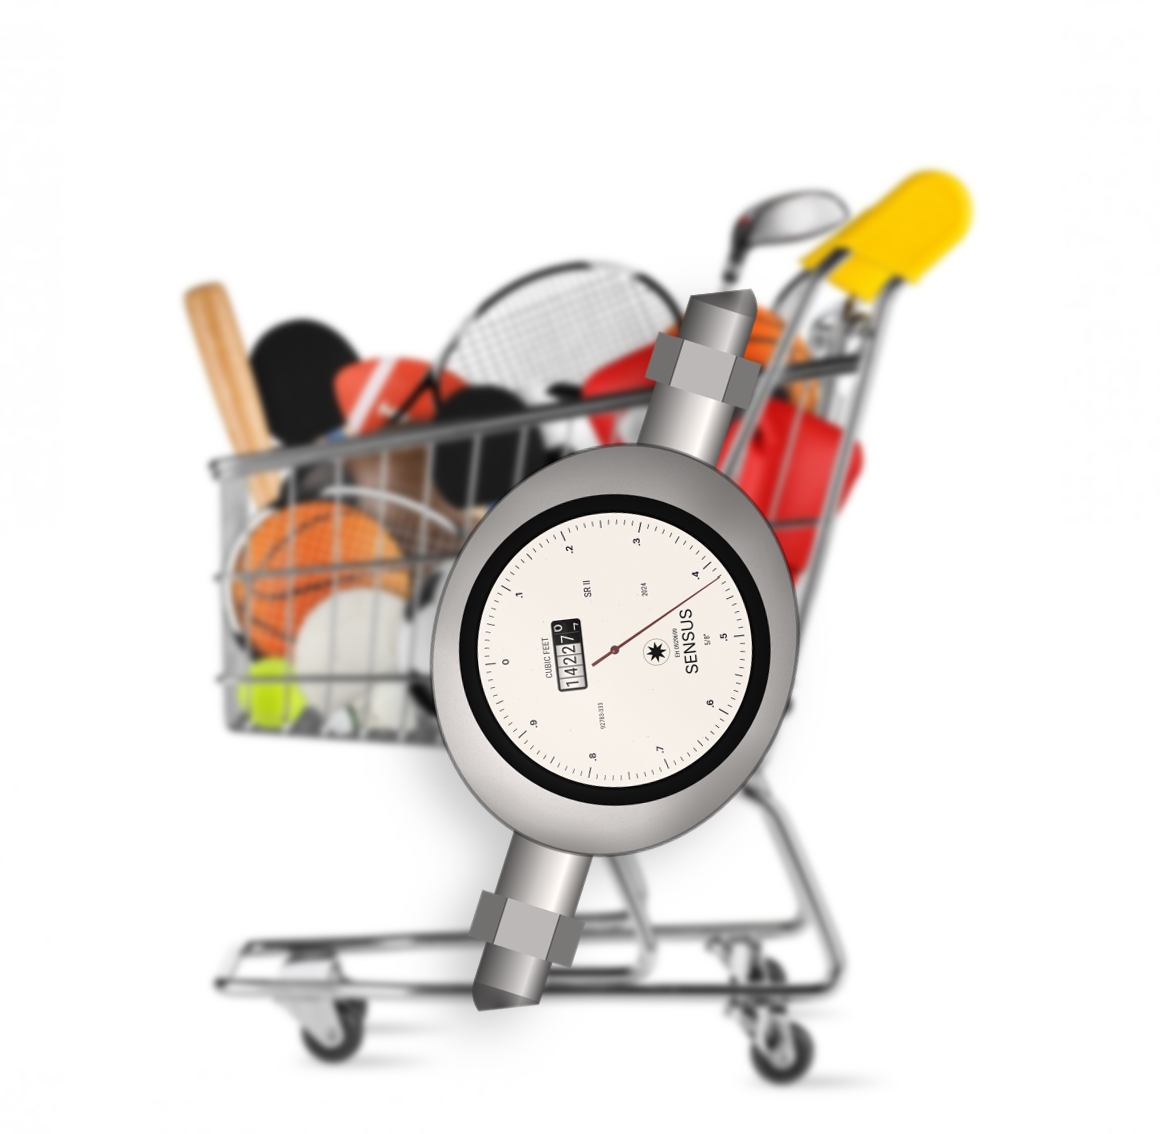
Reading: 142276.42 ft³
